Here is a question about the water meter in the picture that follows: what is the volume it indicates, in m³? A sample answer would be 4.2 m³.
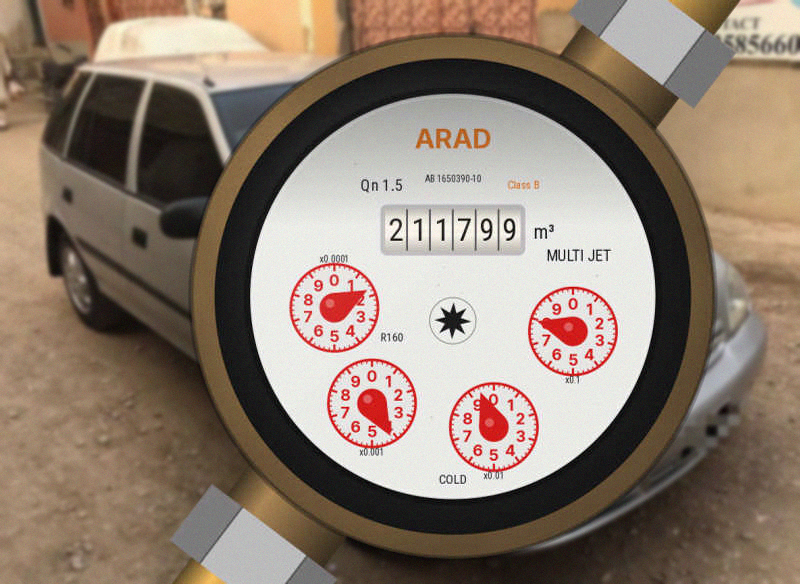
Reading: 211799.7941 m³
